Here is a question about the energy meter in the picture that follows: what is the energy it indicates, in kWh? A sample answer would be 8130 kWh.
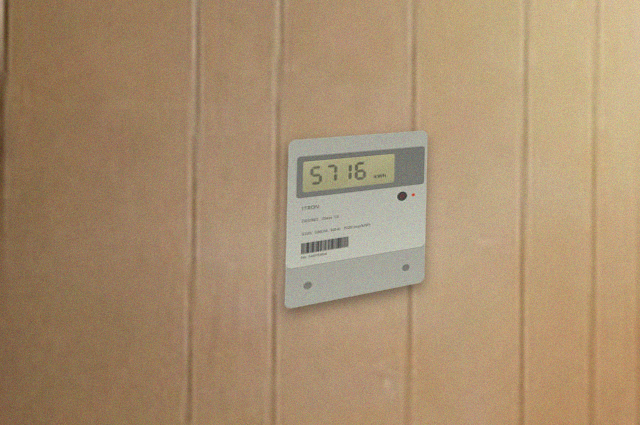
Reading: 5716 kWh
